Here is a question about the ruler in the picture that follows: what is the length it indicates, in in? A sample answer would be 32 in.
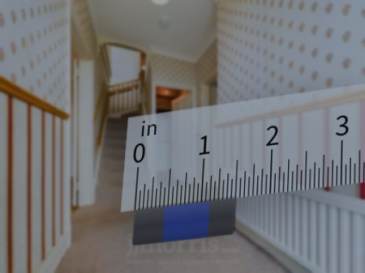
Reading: 1.5 in
